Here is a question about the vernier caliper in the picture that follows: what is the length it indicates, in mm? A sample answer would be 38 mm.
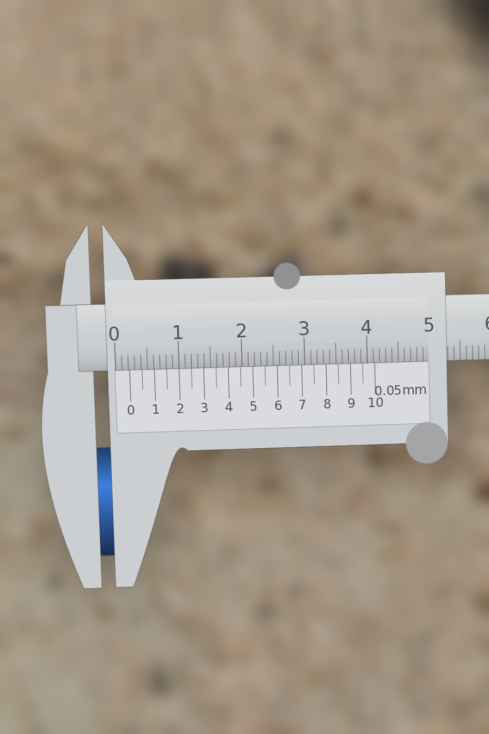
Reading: 2.2 mm
